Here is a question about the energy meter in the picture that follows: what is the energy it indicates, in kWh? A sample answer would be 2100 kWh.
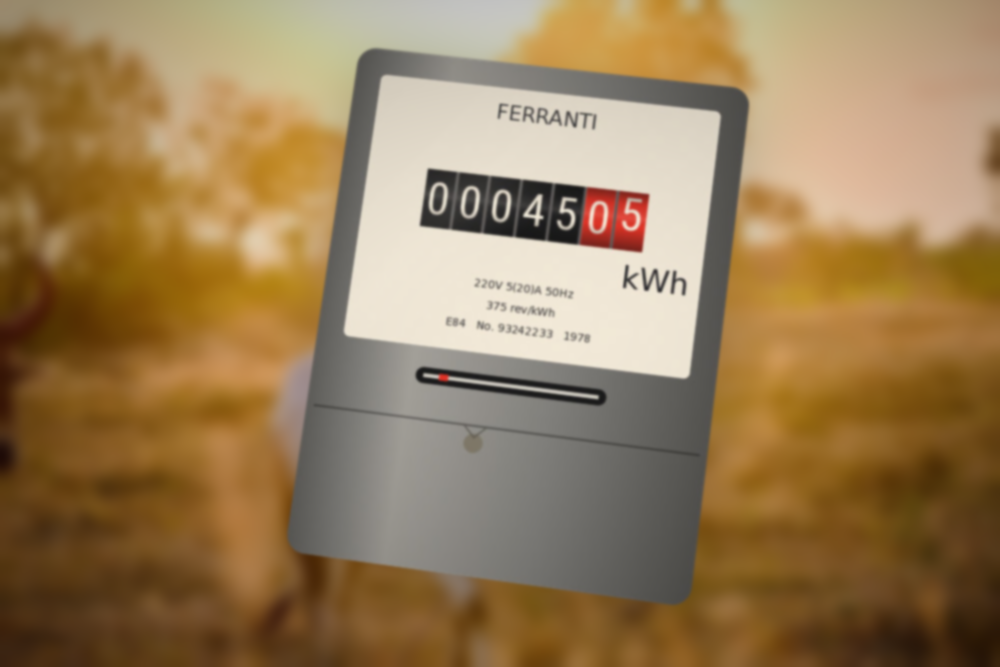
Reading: 45.05 kWh
